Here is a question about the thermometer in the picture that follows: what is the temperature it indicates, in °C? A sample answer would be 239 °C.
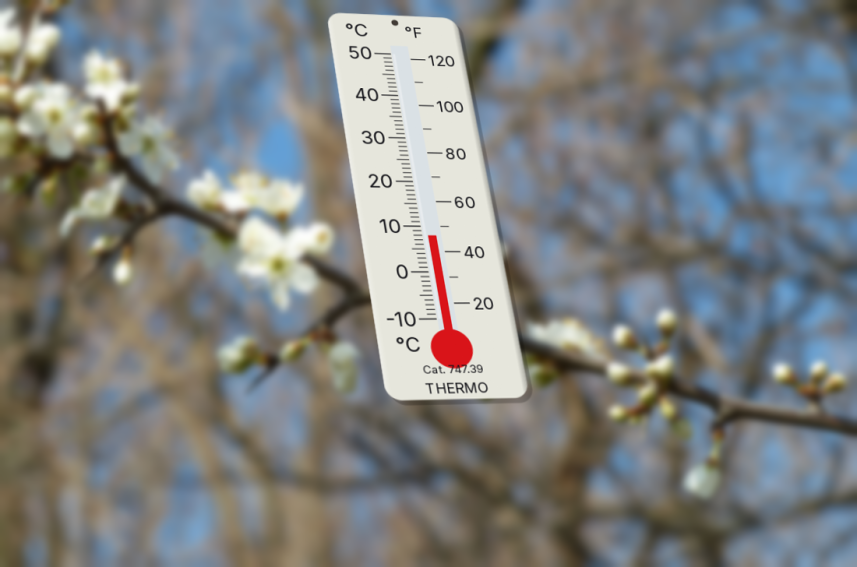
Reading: 8 °C
